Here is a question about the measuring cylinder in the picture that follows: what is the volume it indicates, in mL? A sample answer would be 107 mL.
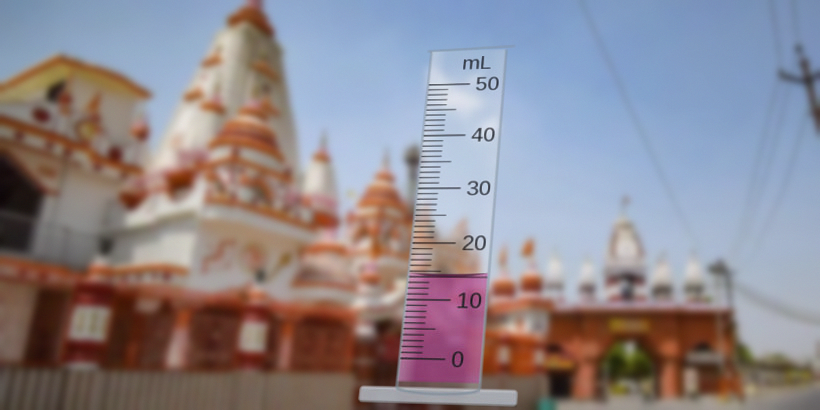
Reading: 14 mL
